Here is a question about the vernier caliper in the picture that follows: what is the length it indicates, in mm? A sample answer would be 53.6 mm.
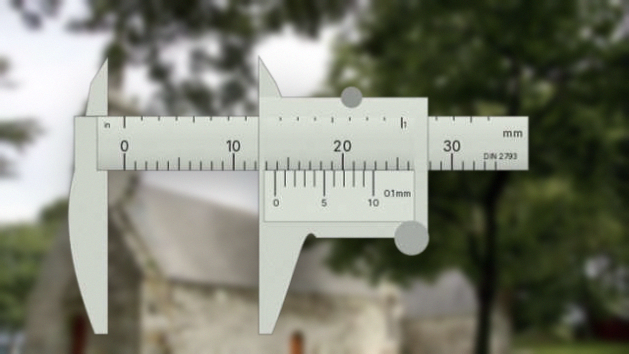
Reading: 13.8 mm
